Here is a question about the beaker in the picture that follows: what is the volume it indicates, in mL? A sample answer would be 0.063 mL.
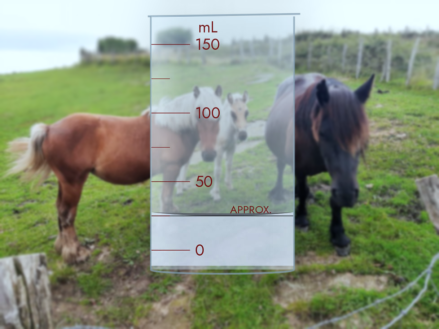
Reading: 25 mL
